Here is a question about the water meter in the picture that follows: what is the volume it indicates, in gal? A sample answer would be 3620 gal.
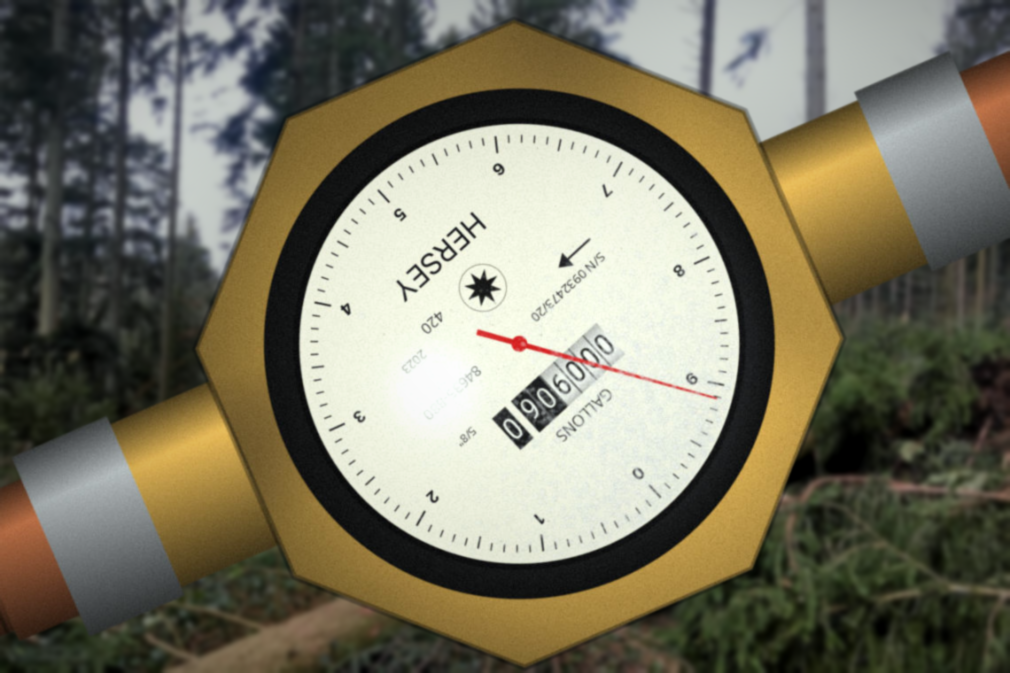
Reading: 9059.1 gal
